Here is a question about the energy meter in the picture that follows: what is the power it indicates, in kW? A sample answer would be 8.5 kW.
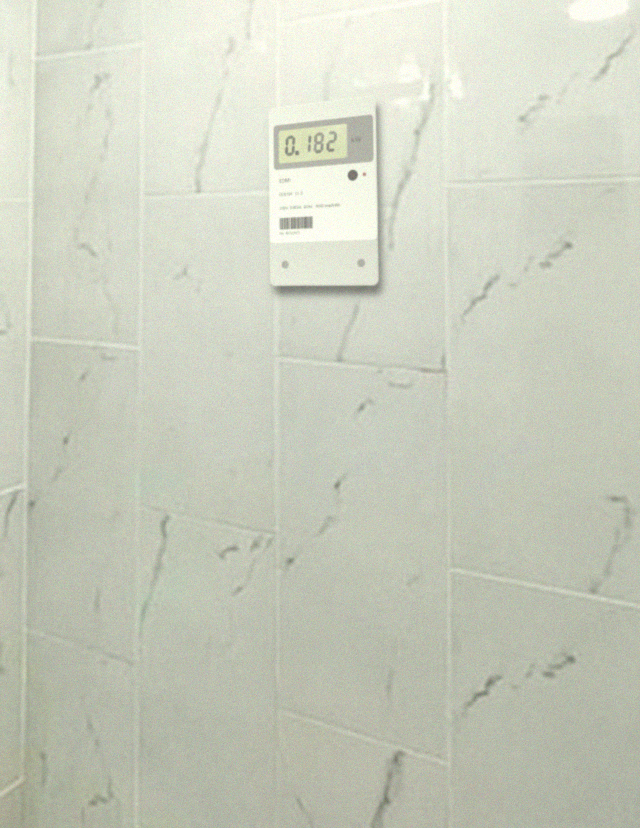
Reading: 0.182 kW
